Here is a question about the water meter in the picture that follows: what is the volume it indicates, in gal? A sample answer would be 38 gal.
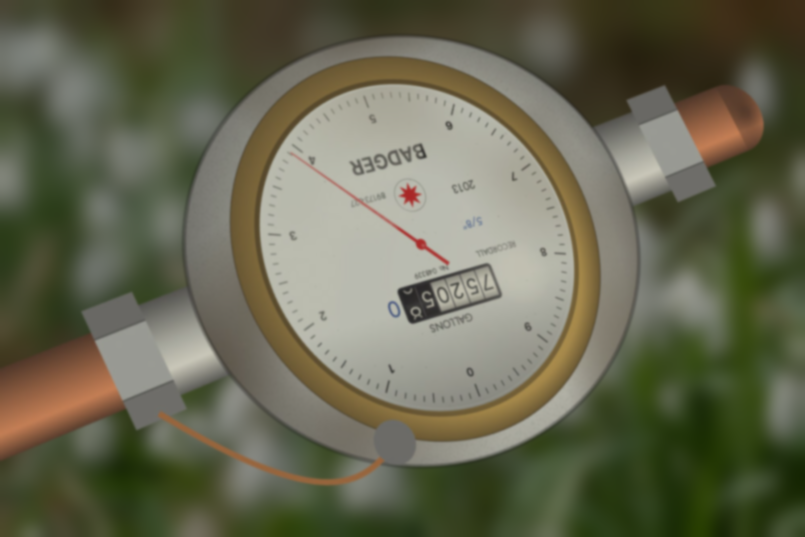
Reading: 7520583.9 gal
